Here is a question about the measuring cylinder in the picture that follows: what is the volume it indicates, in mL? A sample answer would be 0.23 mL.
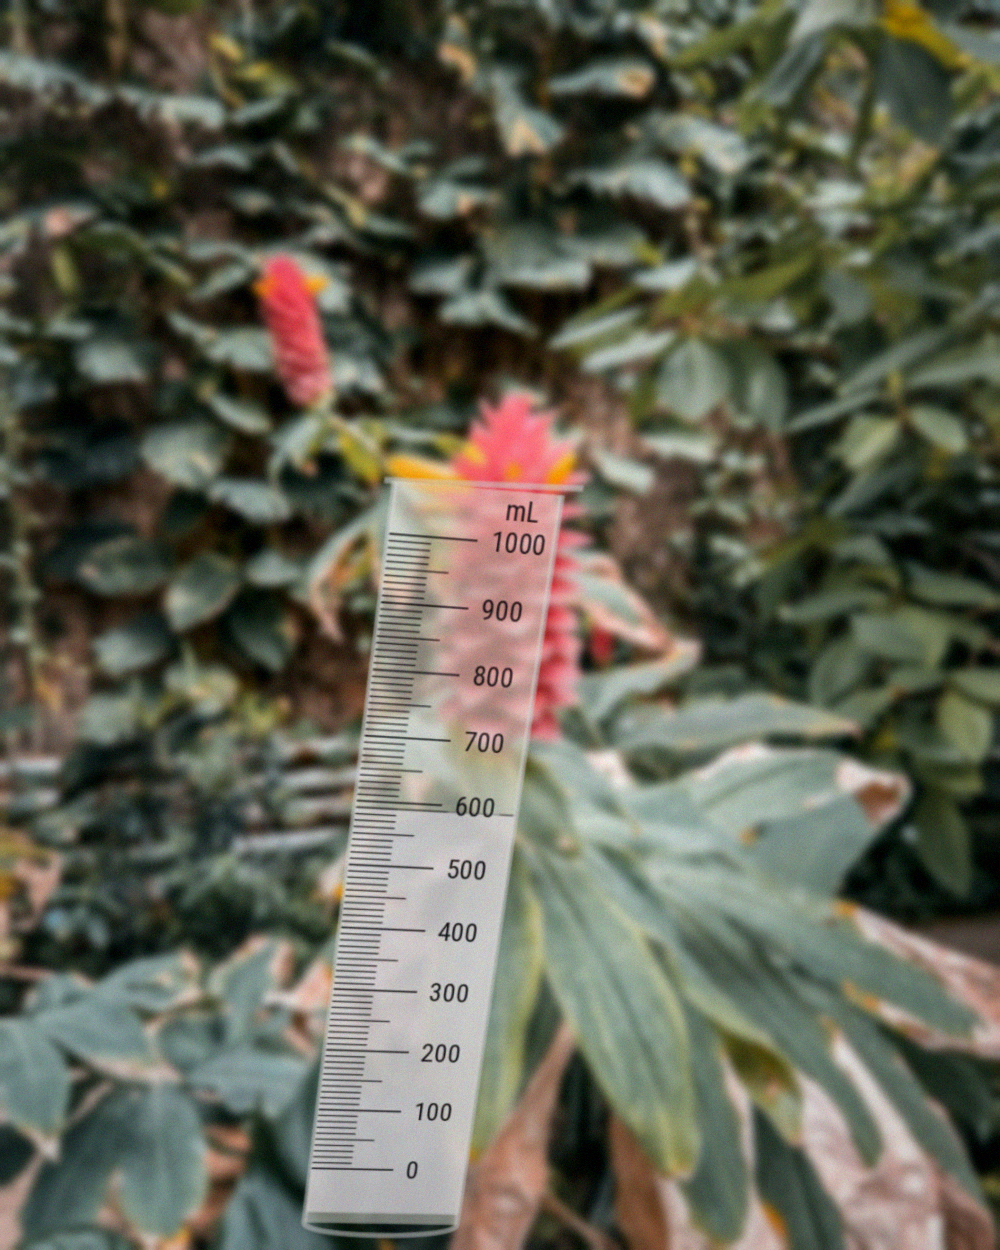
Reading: 590 mL
